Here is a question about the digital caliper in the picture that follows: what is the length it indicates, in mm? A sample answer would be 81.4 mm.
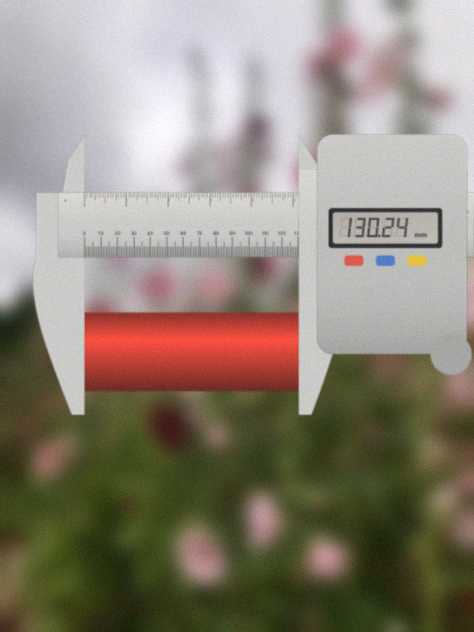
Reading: 130.24 mm
